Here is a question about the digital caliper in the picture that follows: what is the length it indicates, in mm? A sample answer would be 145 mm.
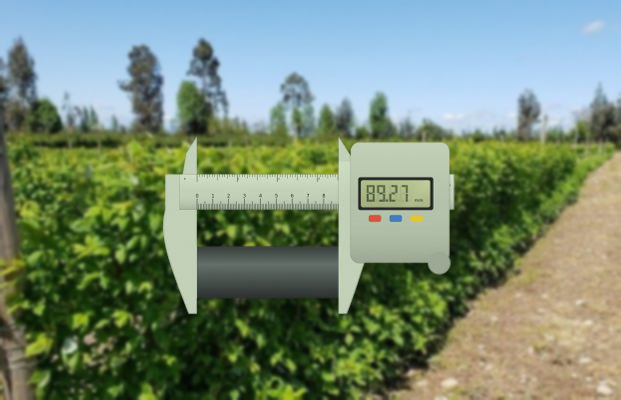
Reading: 89.27 mm
